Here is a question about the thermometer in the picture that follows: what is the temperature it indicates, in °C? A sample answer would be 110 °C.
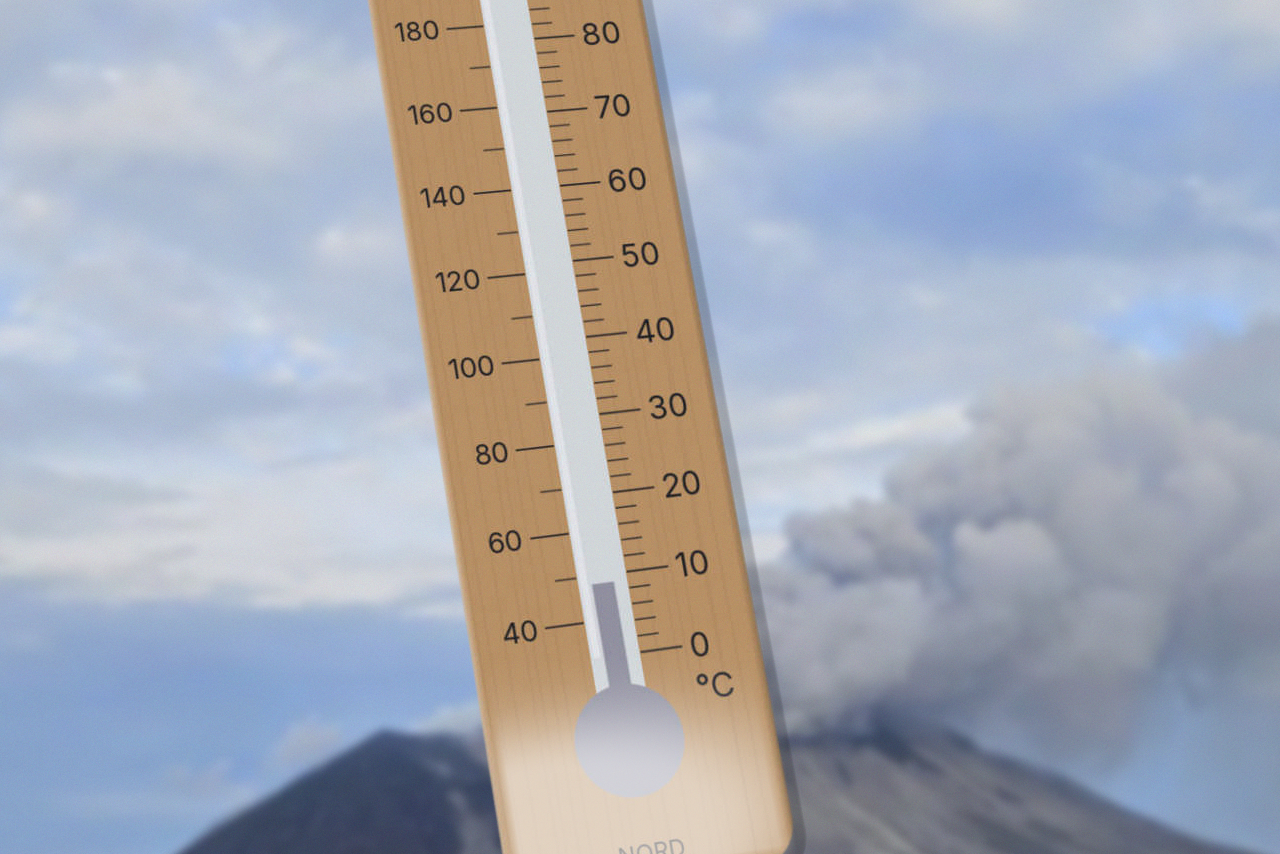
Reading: 9 °C
